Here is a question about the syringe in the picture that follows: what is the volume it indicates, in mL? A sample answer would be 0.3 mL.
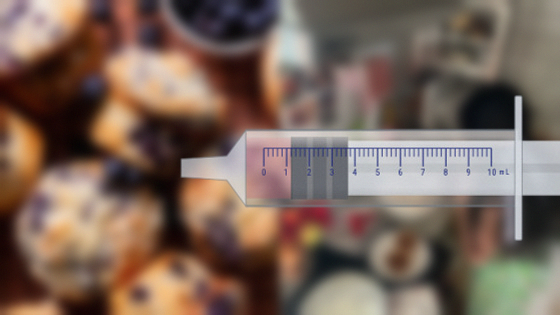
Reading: 1.2 mL
